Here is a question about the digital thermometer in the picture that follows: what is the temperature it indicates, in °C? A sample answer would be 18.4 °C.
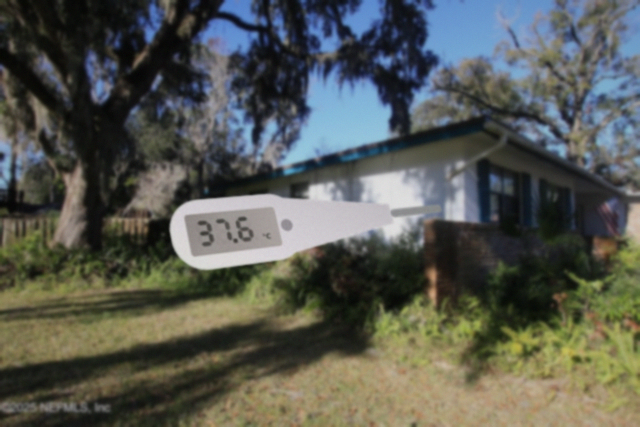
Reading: 37.6 °C
